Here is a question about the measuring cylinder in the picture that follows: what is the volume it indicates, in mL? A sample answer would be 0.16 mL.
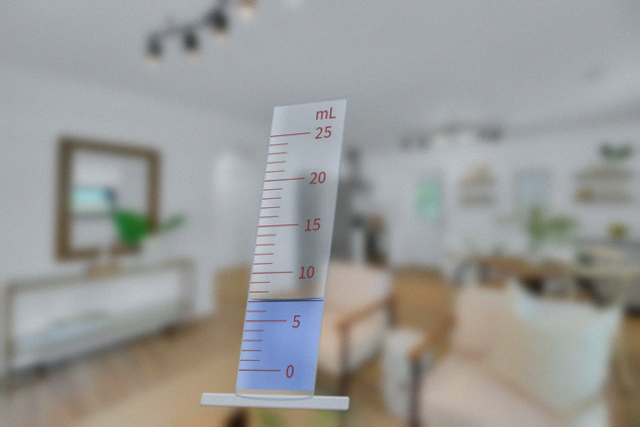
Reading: 7 mL
